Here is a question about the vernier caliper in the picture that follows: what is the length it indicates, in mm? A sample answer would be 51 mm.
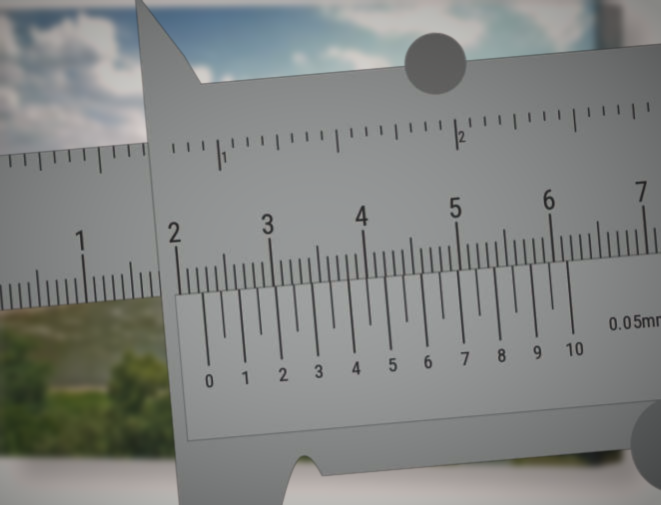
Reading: 22.4 mm
